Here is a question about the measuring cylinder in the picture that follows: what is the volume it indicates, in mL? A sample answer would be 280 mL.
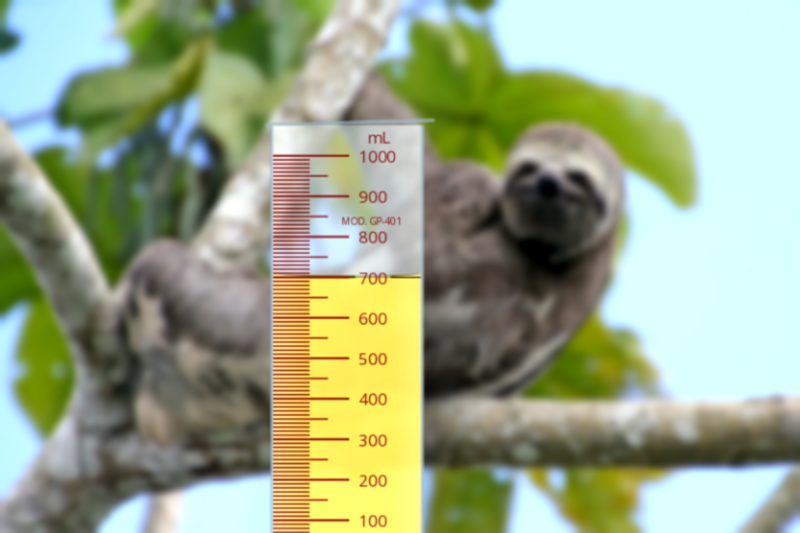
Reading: 700 mL
